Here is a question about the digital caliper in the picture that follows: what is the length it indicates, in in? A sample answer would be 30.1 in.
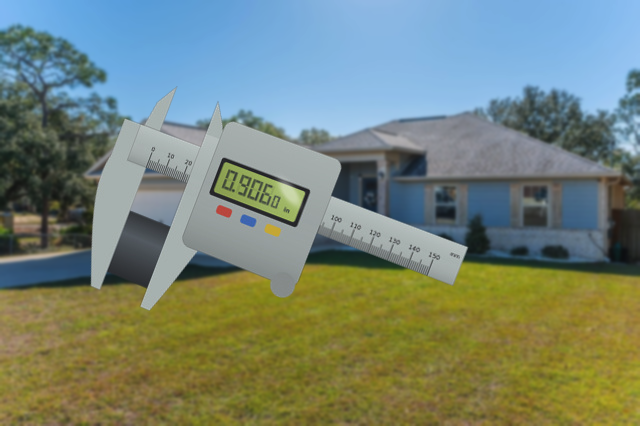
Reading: 0.9060 in
